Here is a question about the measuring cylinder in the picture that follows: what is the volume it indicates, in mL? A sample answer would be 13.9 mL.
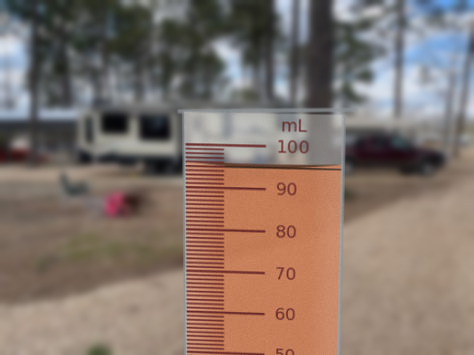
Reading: 95 mL
